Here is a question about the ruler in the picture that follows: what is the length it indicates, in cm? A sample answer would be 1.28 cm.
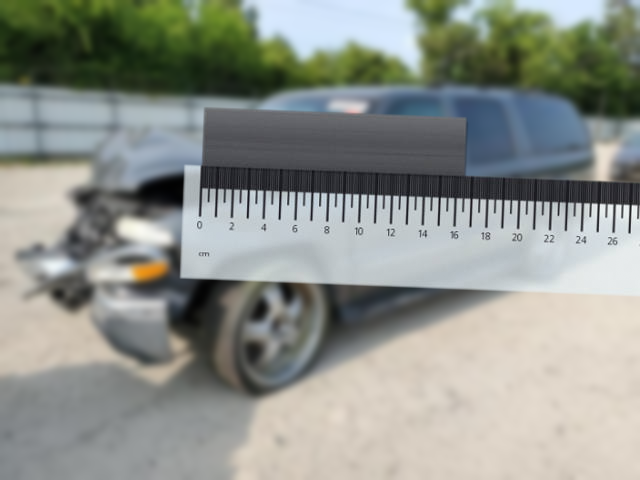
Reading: 16.5 cm
